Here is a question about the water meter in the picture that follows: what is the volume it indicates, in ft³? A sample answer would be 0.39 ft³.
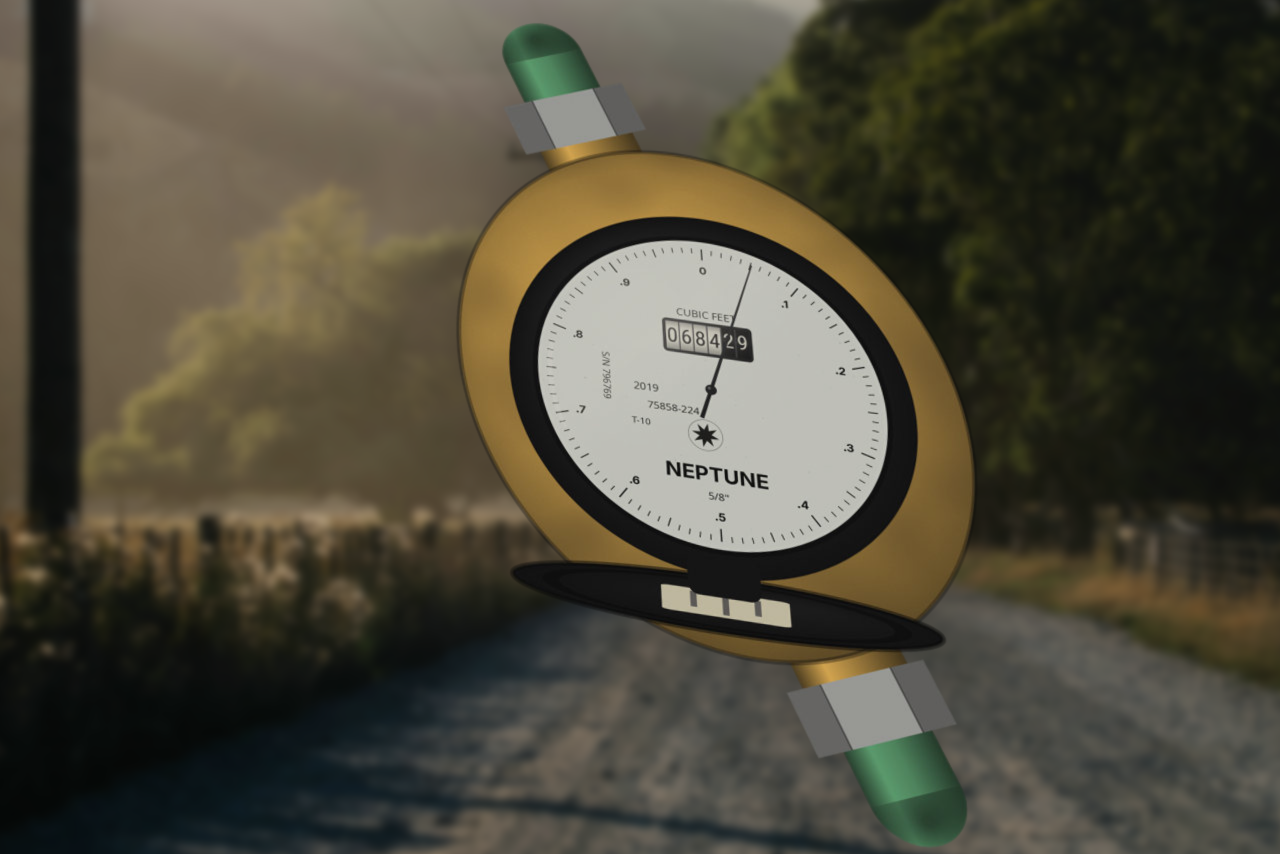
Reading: 68429.05 ft³
